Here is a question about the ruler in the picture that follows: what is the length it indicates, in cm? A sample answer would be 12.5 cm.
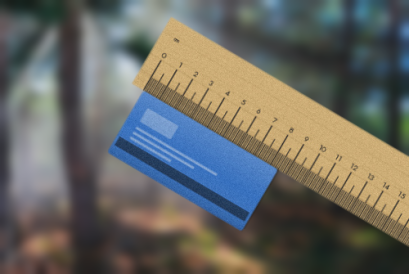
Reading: 8.5 cm
